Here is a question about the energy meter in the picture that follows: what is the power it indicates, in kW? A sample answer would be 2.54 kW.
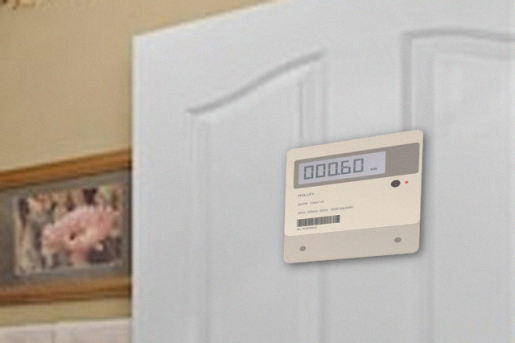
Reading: 0.60 kW
